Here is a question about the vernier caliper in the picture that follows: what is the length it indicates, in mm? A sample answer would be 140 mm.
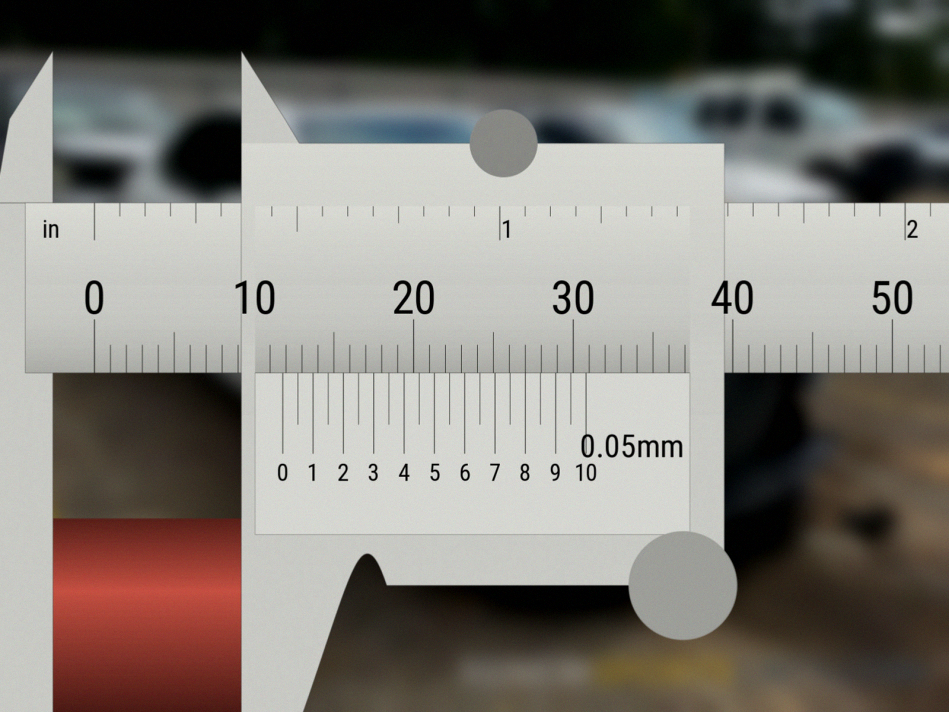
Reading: 11.8 mm
